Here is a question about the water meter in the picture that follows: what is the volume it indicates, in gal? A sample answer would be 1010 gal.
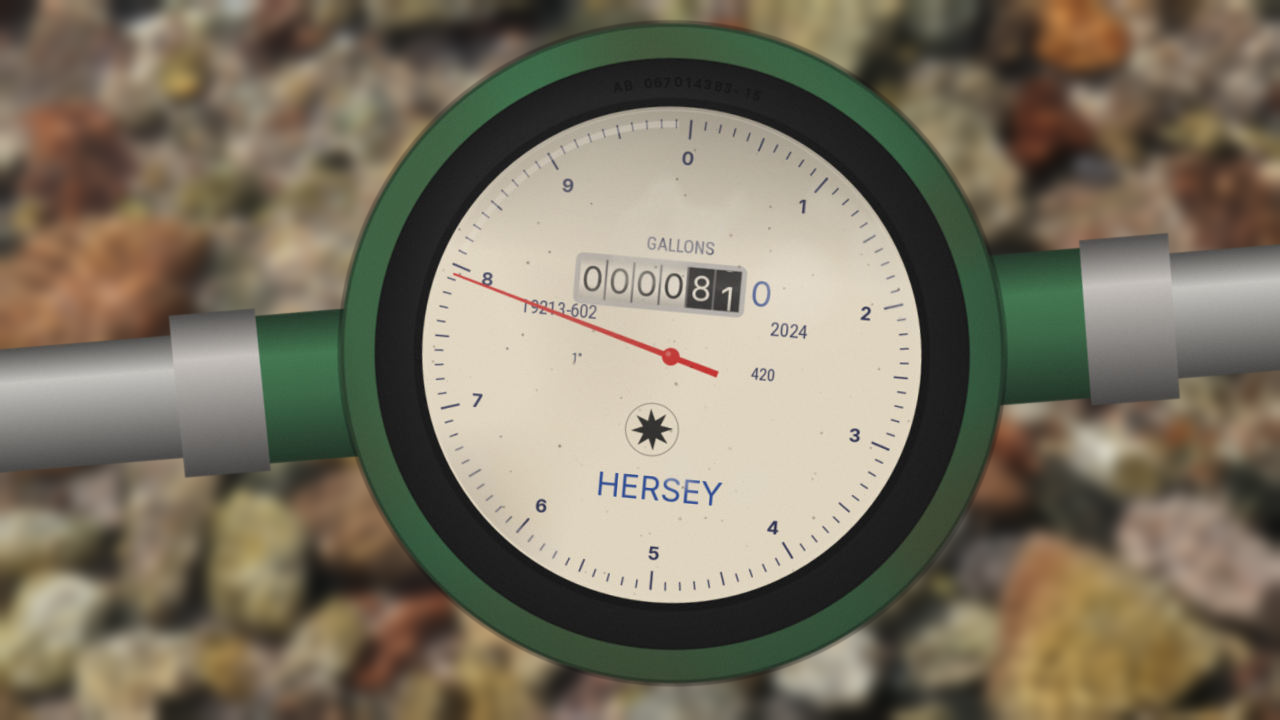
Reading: 807.9 gal
